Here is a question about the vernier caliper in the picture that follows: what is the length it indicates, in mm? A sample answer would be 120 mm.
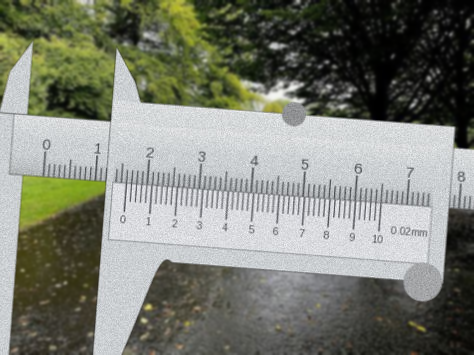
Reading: 16.0 mm
